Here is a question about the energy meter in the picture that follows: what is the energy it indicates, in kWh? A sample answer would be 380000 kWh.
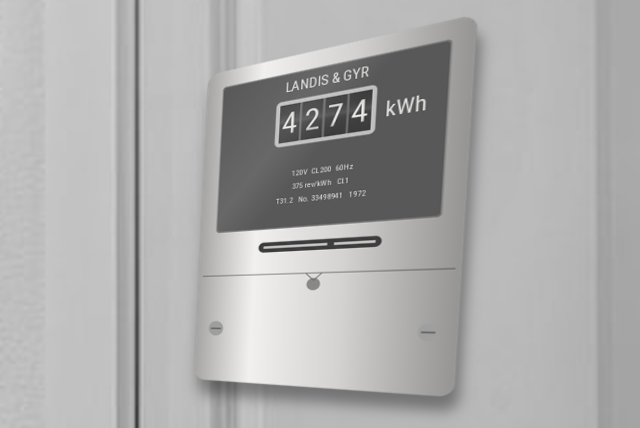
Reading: 4274 kWh
